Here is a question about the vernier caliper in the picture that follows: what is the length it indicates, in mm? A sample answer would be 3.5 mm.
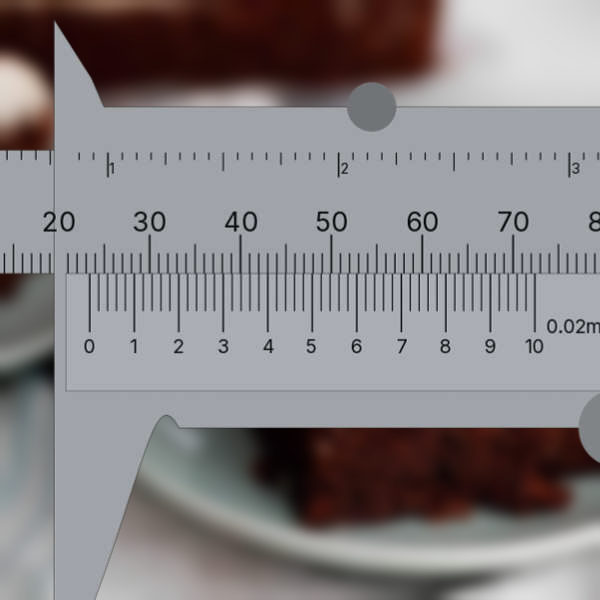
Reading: 23.4 mm
